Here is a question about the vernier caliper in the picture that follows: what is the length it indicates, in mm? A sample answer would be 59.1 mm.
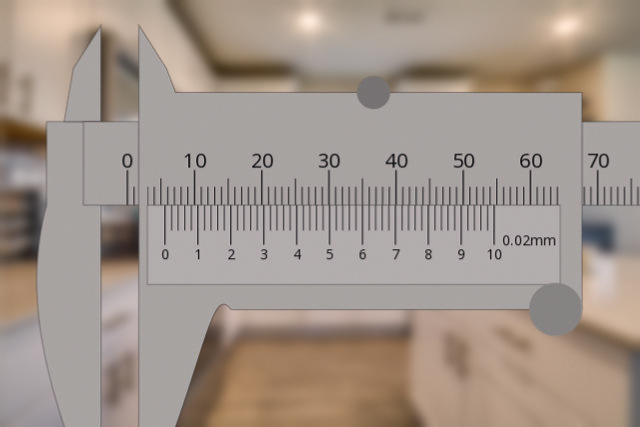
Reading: 5.6 mm
